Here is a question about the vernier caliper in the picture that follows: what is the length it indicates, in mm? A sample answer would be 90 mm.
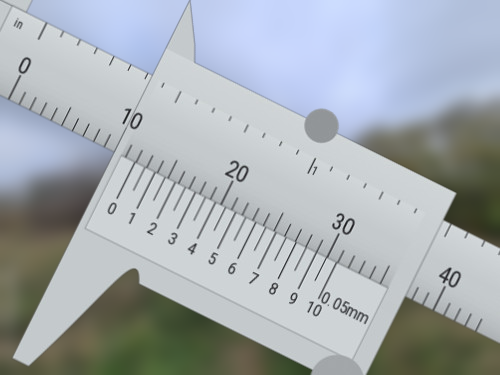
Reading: 11.9 mm
